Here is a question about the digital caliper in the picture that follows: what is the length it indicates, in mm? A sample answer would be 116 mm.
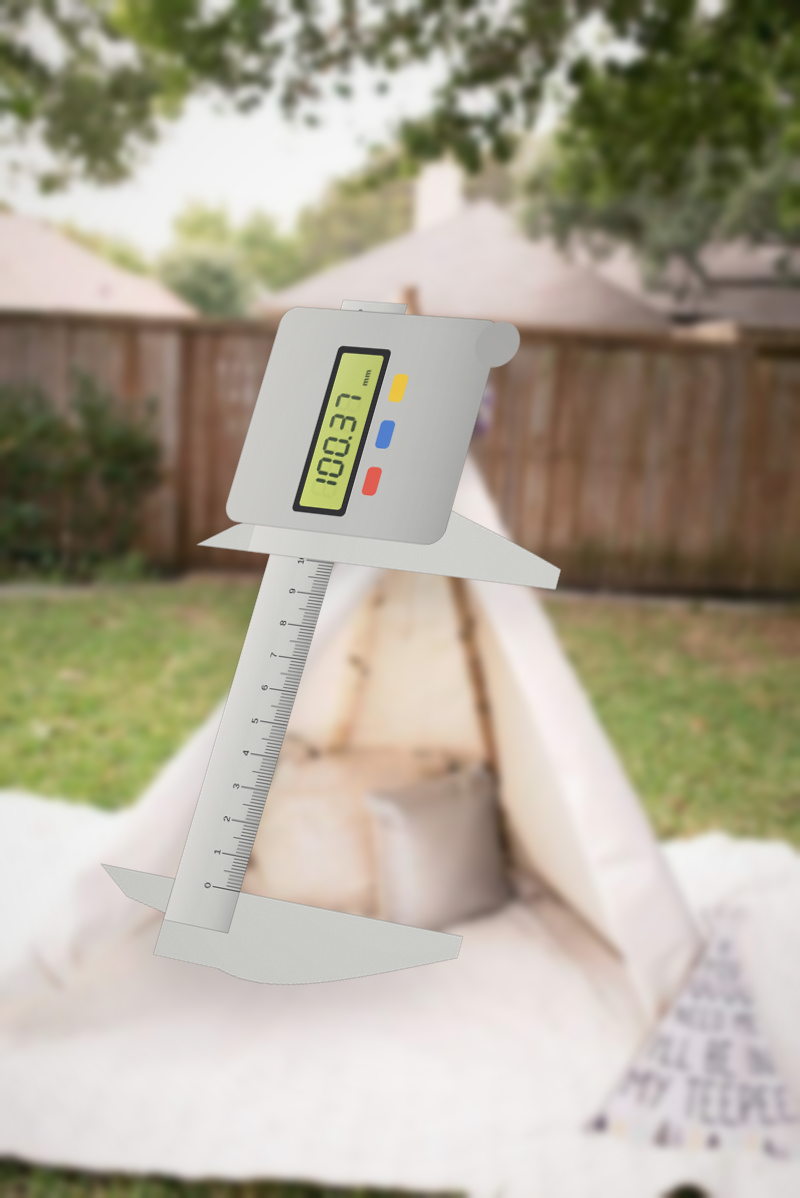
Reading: 100.37 mm
